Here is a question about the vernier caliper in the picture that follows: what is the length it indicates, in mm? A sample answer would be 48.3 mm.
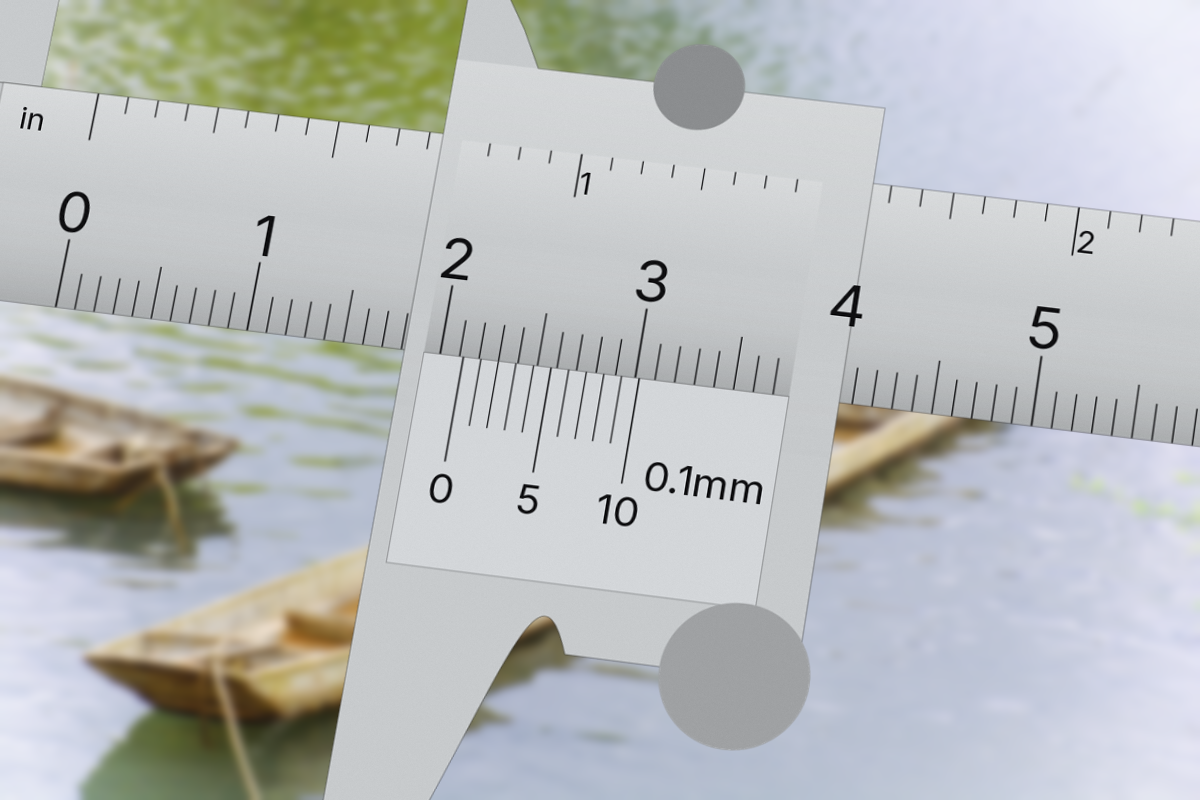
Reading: 21.2 mm
